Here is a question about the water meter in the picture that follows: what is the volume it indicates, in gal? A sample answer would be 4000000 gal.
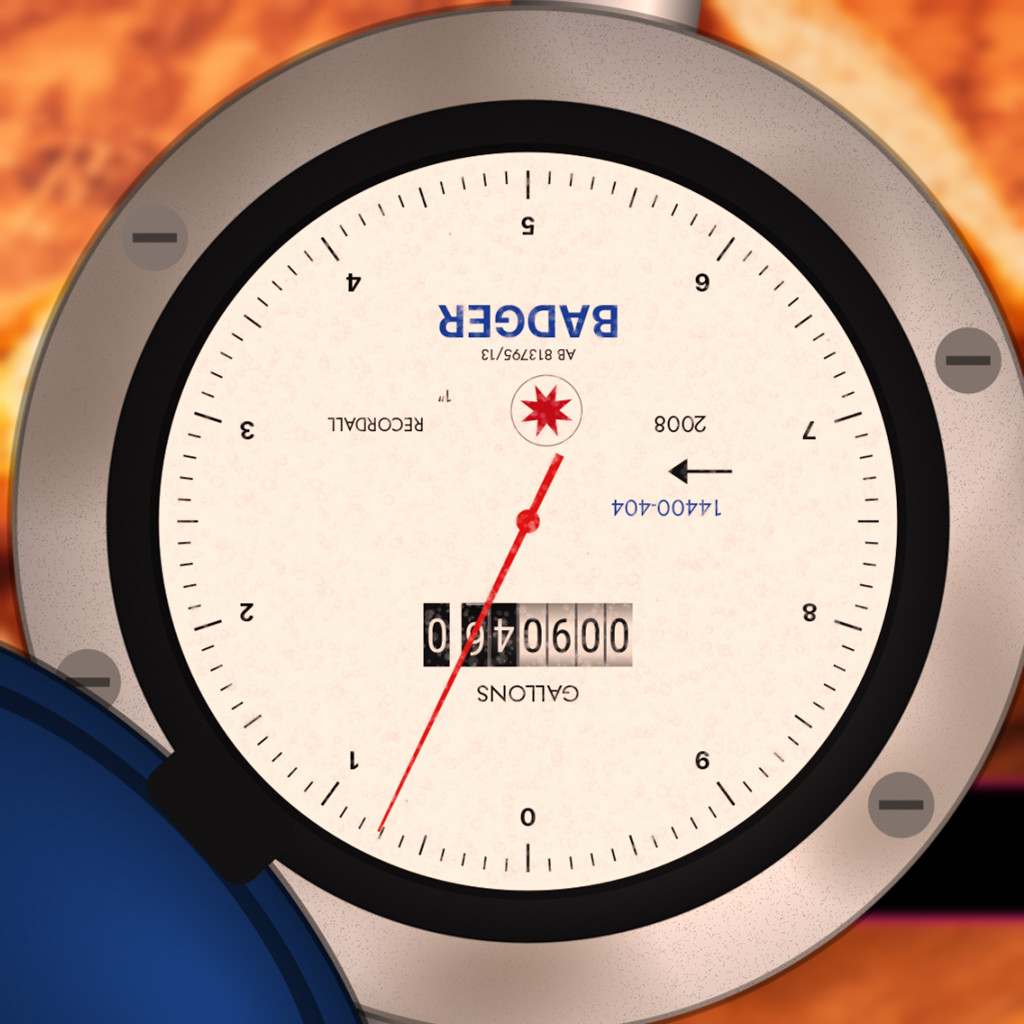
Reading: 90460.7 gal
